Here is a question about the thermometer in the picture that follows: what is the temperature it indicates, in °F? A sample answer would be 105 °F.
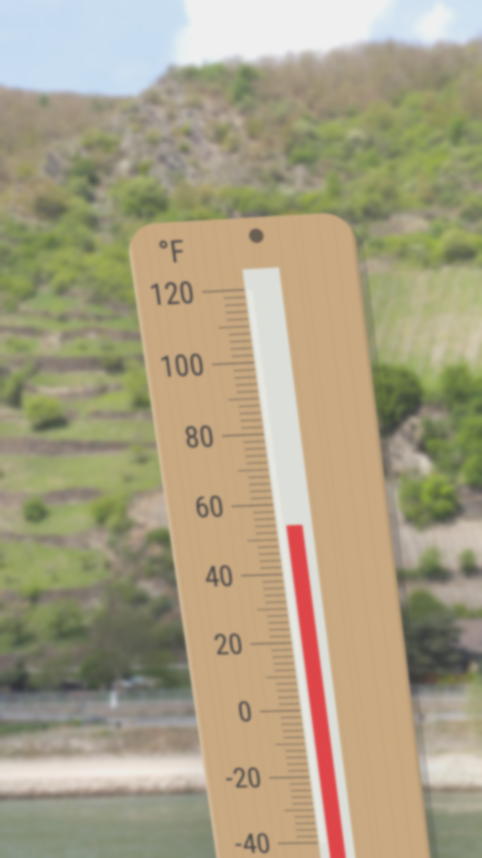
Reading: 54 °F
